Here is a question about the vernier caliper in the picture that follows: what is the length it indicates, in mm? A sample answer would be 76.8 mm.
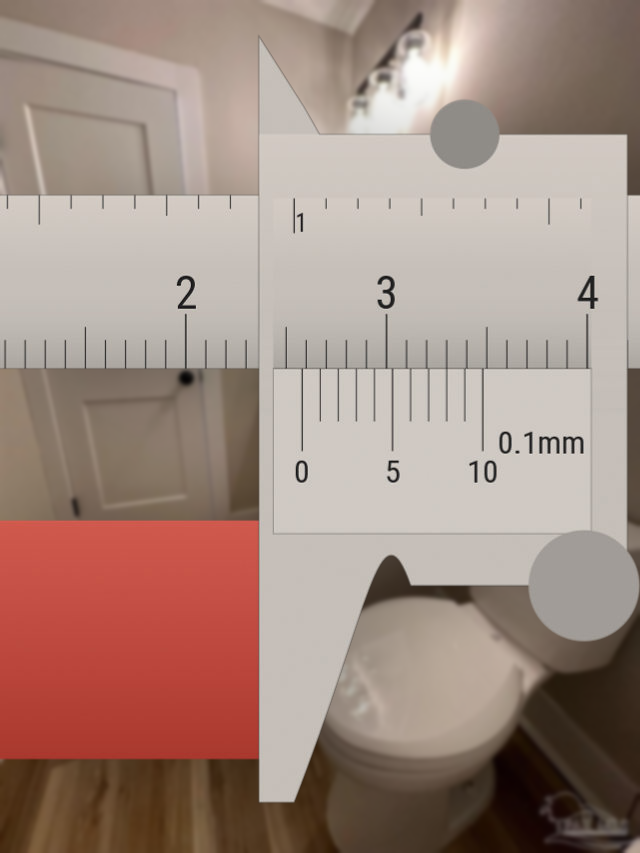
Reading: 25.8 mm
